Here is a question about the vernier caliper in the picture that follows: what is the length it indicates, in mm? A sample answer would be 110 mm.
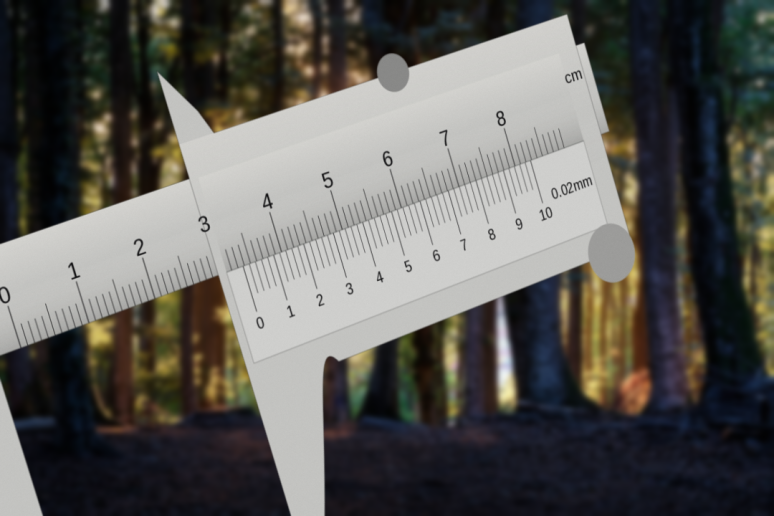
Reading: 33.8 mm
